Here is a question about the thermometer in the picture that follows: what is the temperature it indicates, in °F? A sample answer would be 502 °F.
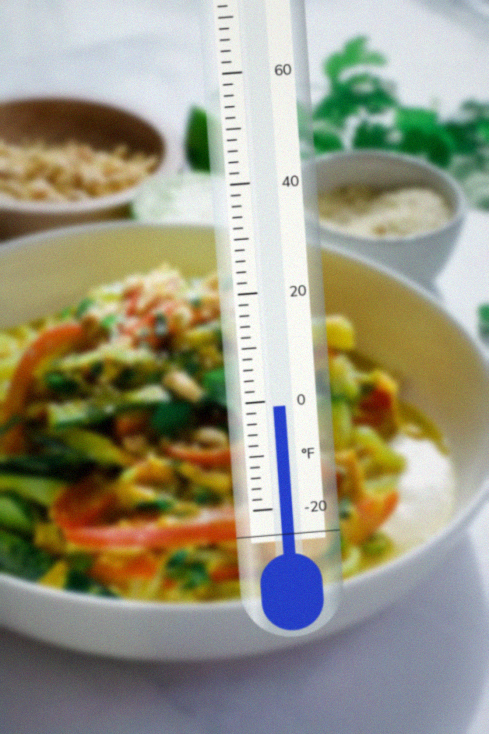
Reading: -1 °F
